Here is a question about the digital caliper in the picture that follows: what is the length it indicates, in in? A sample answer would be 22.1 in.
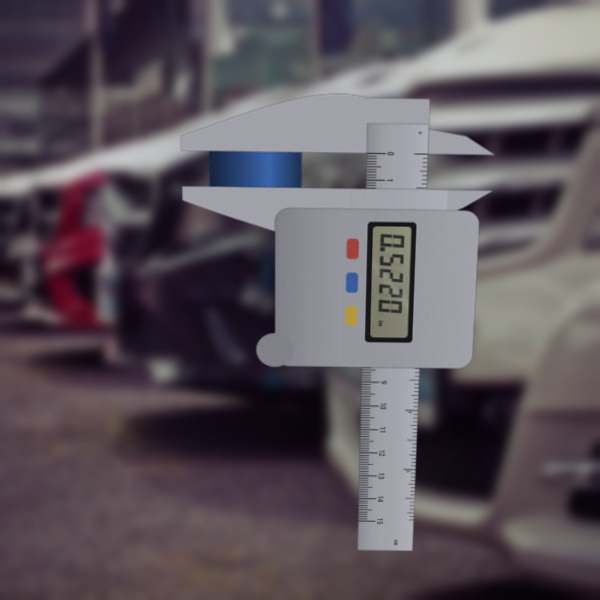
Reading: 0.5220 in
